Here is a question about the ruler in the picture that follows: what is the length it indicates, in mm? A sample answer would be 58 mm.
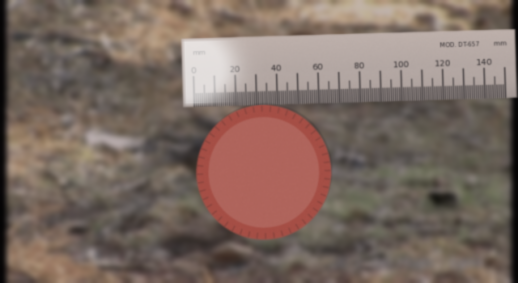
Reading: 65 mm
